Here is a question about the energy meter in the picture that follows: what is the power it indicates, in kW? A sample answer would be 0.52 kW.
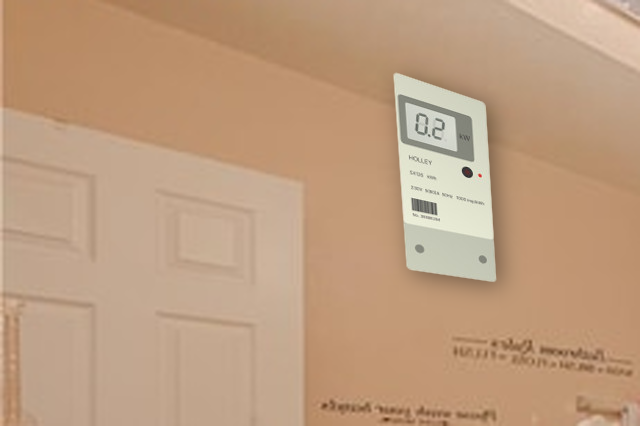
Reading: 0.2 kW
